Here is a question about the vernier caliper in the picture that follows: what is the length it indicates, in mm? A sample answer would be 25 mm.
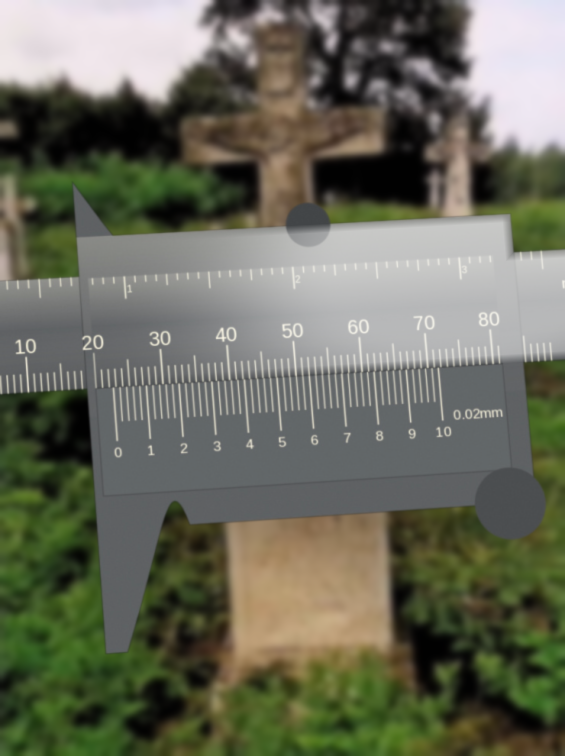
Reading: 22.6 mm
